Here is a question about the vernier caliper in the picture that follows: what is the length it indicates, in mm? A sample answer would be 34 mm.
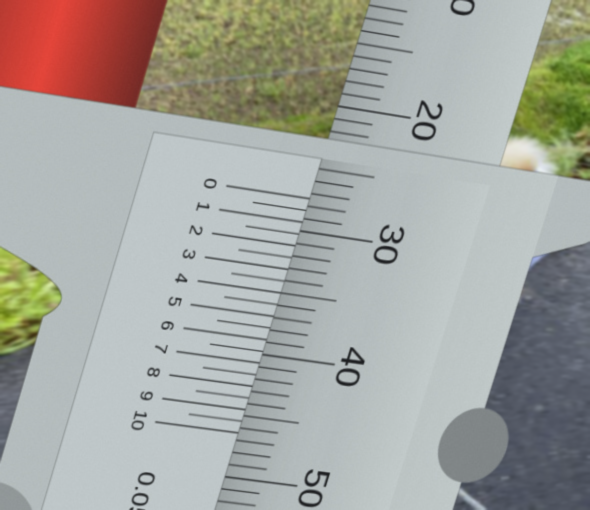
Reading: 27.4 mm
